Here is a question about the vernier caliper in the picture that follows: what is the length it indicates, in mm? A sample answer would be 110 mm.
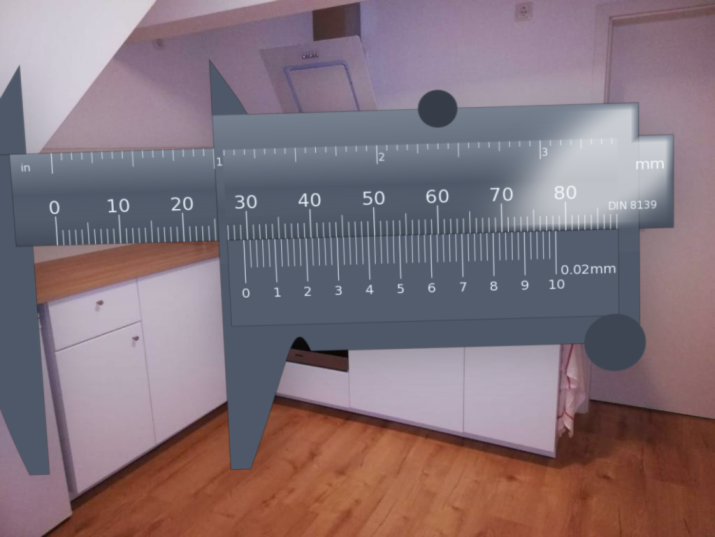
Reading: 29.4 mm
